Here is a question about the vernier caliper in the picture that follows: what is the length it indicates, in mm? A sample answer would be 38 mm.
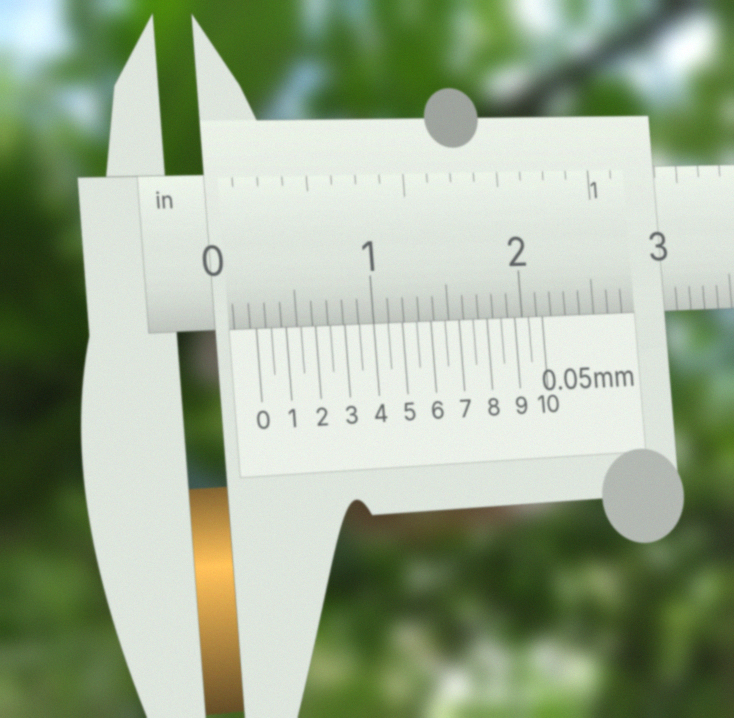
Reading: 2.4 mm
